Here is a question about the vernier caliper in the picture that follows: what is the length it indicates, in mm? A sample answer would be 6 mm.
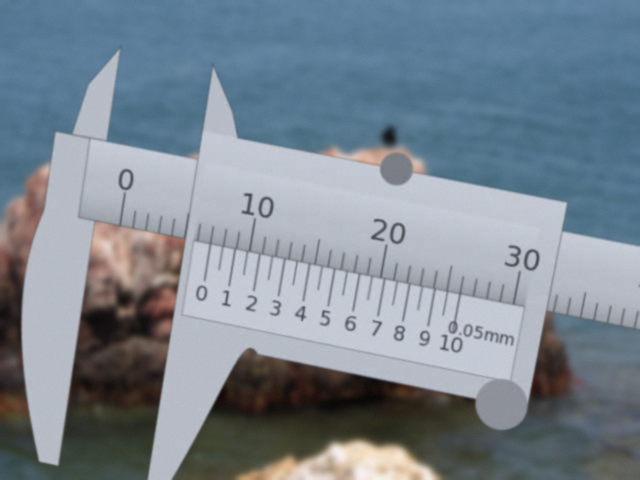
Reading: 7.0 mm
